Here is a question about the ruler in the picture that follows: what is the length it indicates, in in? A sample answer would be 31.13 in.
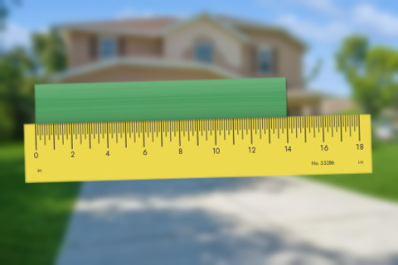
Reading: 14 in
